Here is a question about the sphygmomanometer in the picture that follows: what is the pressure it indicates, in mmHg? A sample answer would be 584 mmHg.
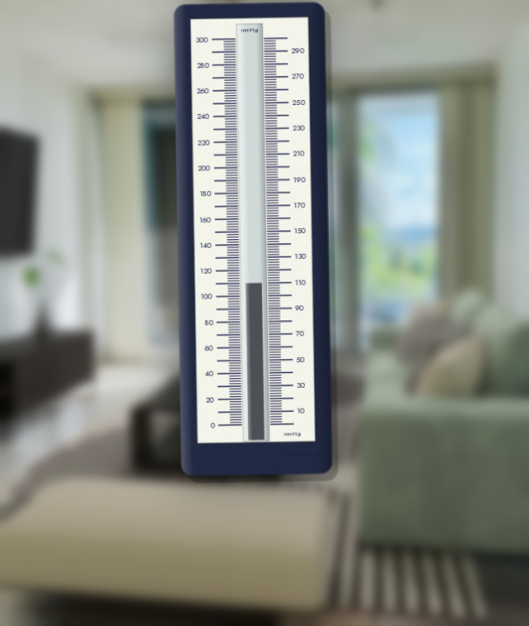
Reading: 110 mmHg
